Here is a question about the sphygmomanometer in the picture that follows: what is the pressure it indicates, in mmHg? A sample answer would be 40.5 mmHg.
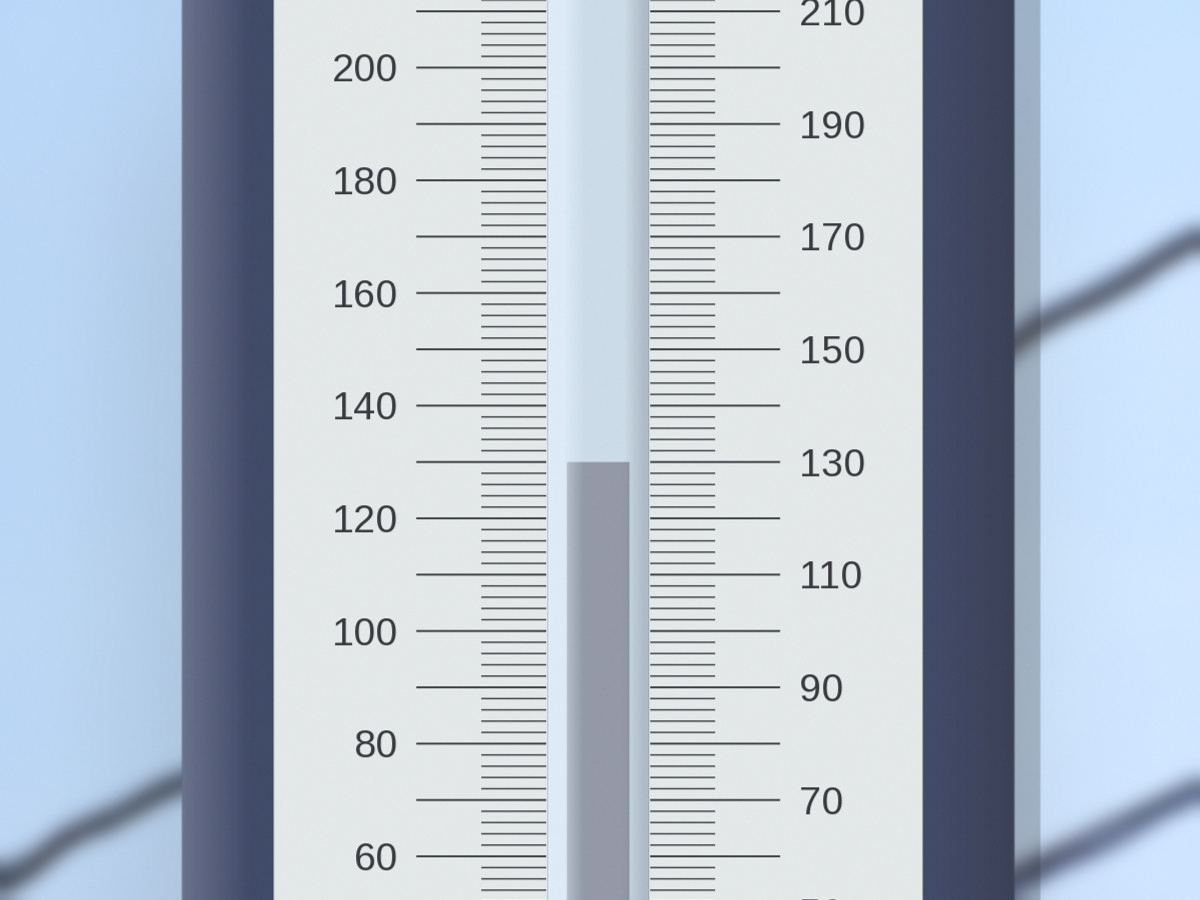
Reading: 130 mmHg
